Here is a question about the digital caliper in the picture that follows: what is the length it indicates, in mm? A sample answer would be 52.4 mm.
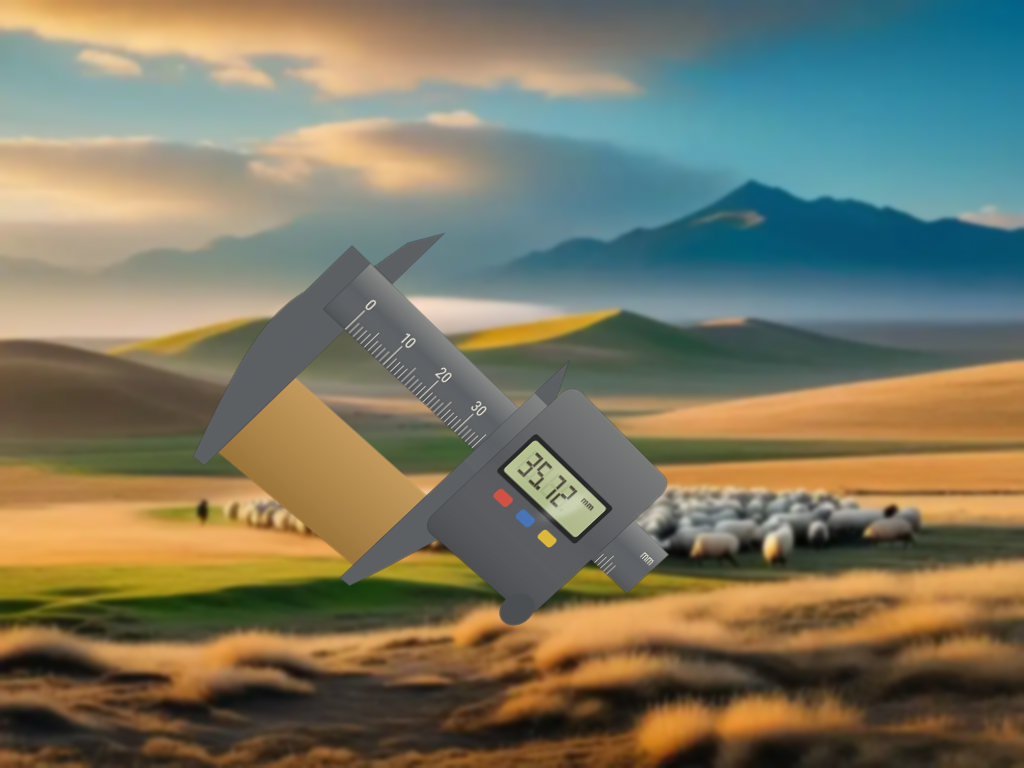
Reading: 35.72 mm
